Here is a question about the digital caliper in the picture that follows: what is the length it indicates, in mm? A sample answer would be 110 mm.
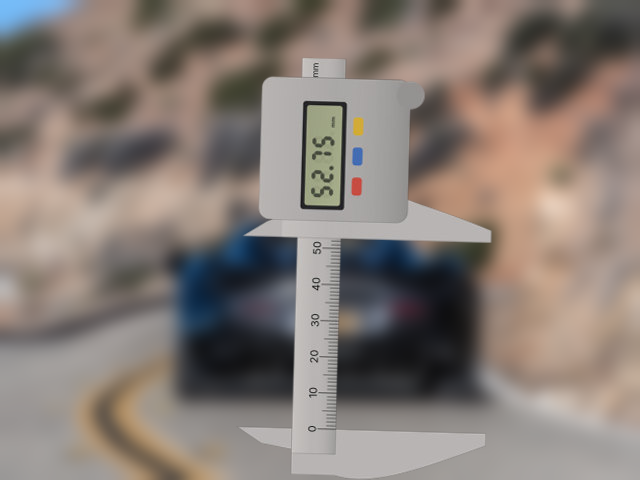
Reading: 52.75 mm
